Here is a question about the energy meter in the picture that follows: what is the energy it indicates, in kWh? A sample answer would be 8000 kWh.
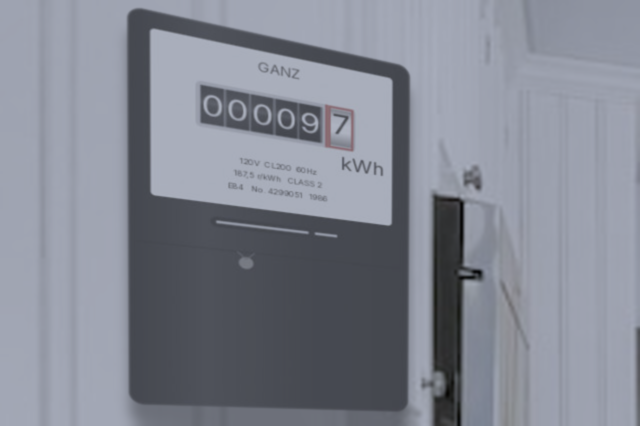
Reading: 9.7 kWh
